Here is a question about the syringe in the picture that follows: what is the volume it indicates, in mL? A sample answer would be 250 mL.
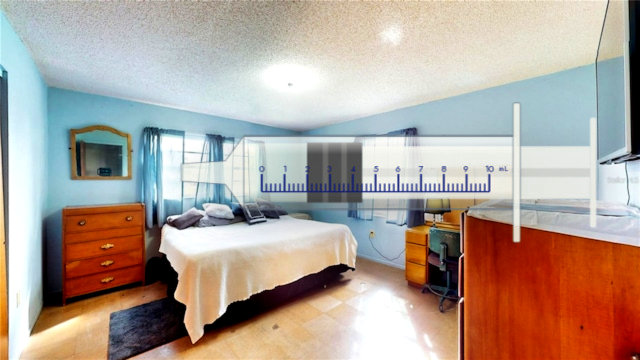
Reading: 2 mL
